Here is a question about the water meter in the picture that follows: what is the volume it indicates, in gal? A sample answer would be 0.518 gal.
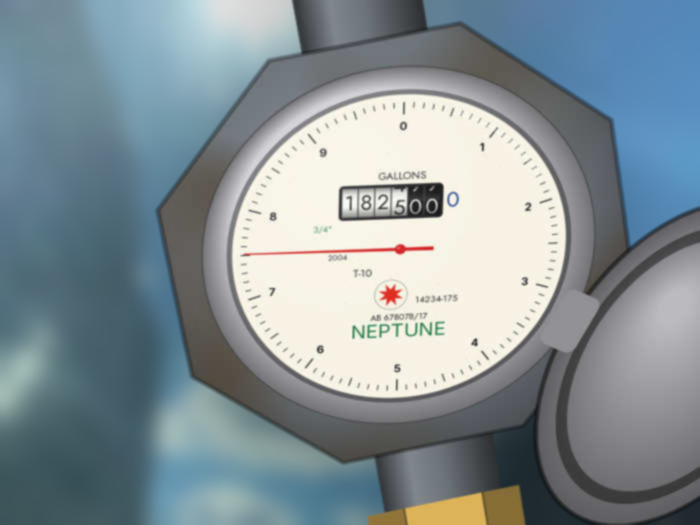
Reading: 1824997.5 gal
